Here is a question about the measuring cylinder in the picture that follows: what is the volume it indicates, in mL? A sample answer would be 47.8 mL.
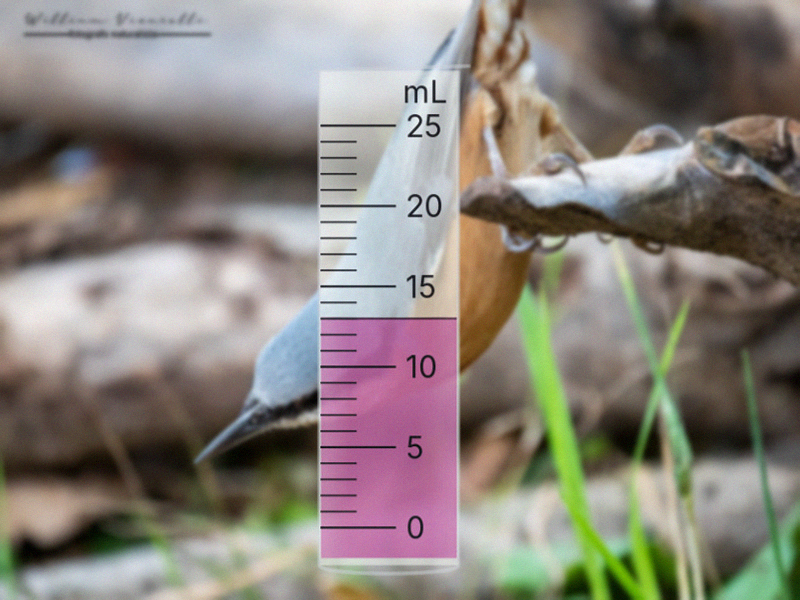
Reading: 13 mL
